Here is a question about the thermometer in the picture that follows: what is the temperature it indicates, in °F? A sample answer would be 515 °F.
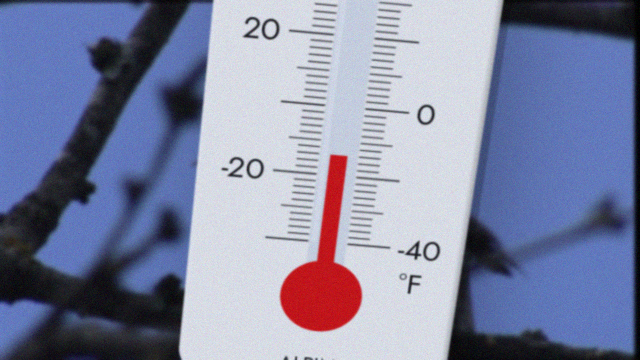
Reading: -14 °F
